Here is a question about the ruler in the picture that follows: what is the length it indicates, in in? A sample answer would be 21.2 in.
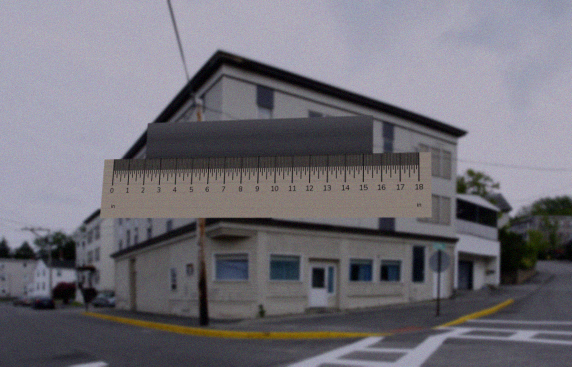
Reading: 13.5 in
